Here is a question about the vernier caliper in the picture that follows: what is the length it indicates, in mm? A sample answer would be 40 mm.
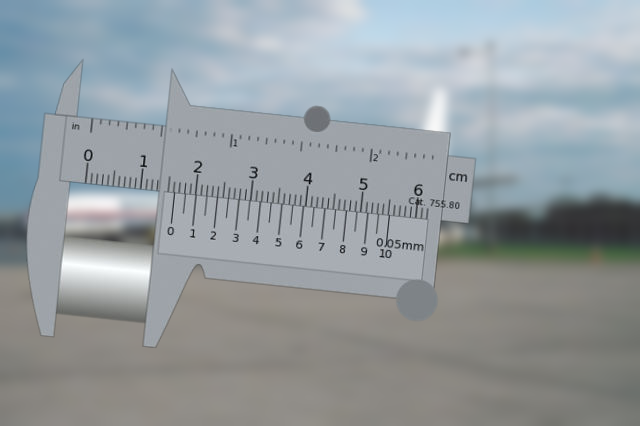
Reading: 16.2 mm
